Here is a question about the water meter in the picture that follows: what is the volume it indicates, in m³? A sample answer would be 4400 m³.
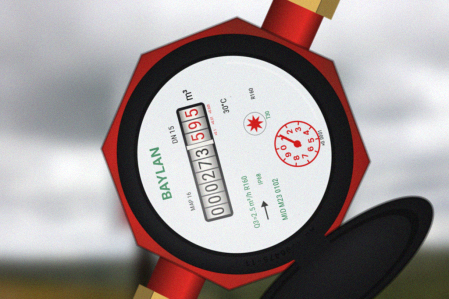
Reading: 273.5951 m³
